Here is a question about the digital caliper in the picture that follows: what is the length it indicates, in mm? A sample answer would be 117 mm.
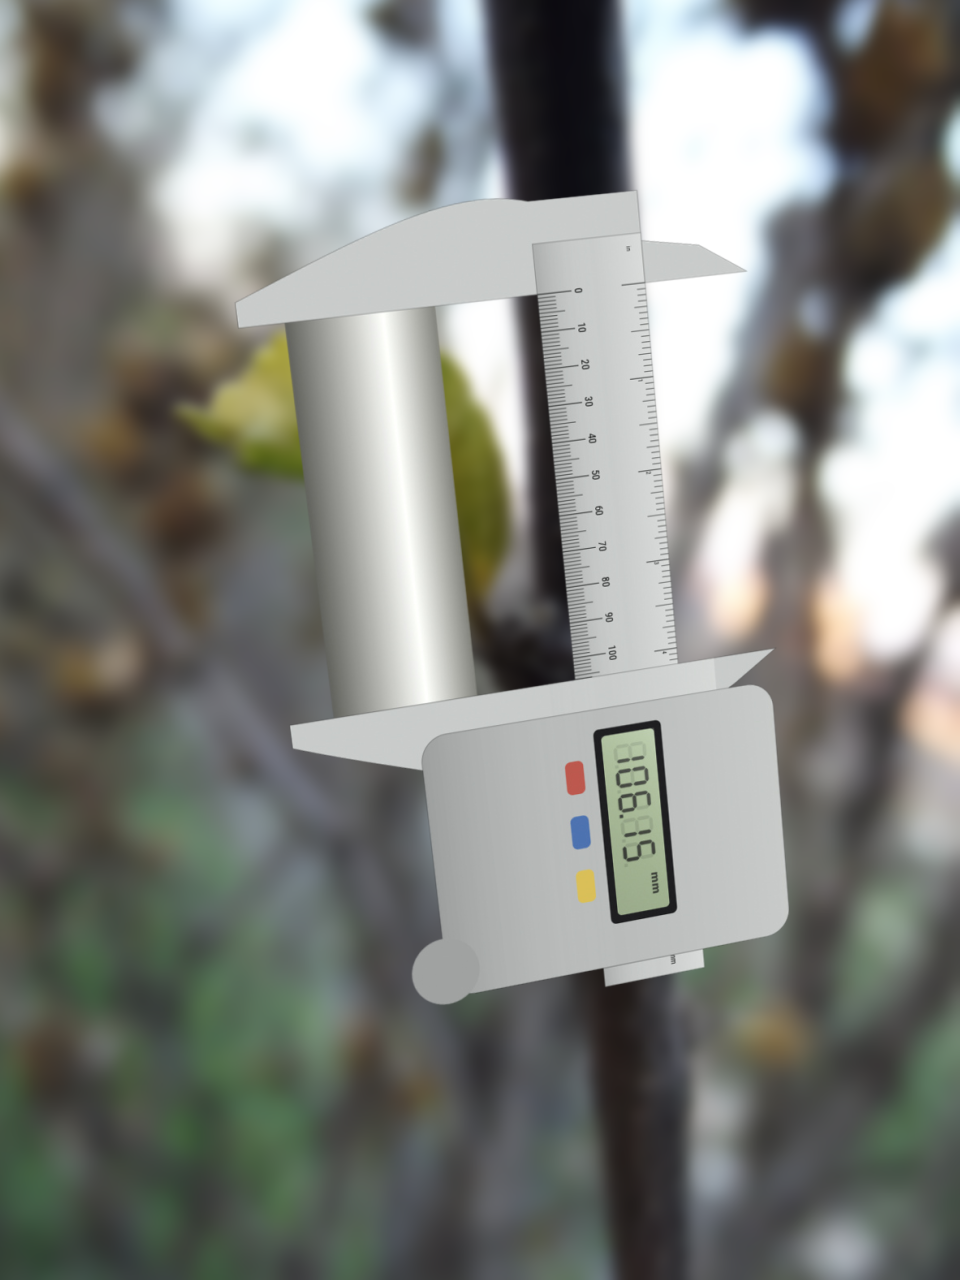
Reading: 106.15 mm
